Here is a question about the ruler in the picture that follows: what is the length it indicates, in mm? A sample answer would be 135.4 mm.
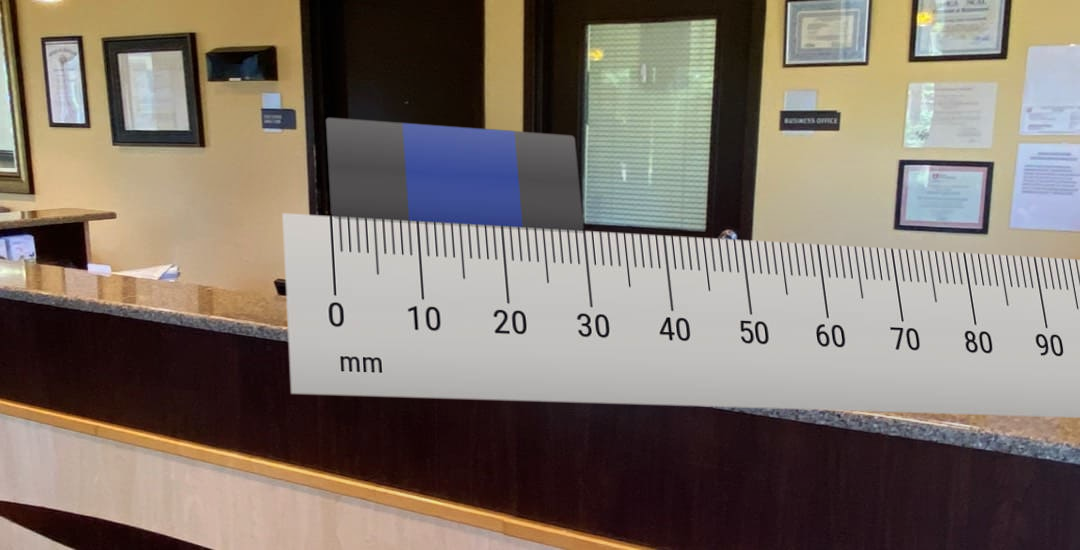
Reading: 30 mm
